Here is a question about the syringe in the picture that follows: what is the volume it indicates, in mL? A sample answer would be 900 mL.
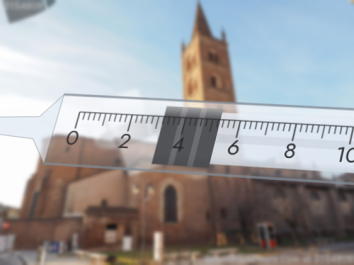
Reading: 3.2 mL
